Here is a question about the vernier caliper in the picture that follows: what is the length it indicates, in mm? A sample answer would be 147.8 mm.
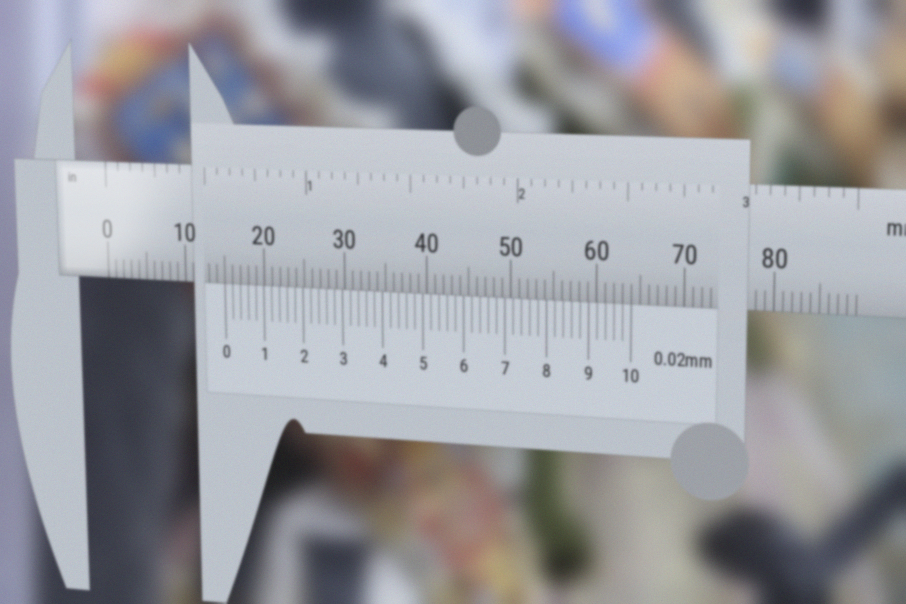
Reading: 15.0 mm
